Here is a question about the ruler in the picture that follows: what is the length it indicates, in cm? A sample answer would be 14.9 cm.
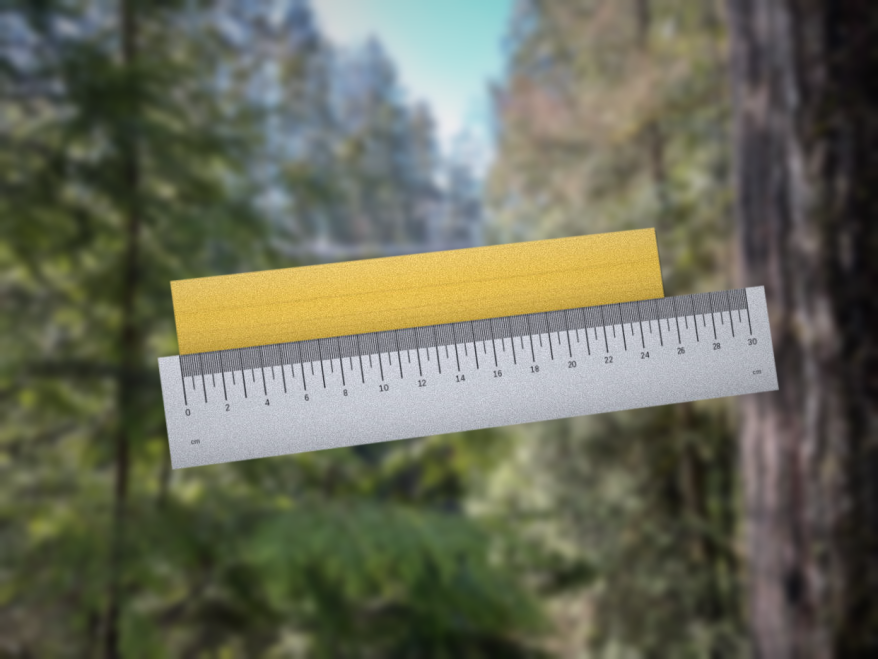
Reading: 25.5 cm
